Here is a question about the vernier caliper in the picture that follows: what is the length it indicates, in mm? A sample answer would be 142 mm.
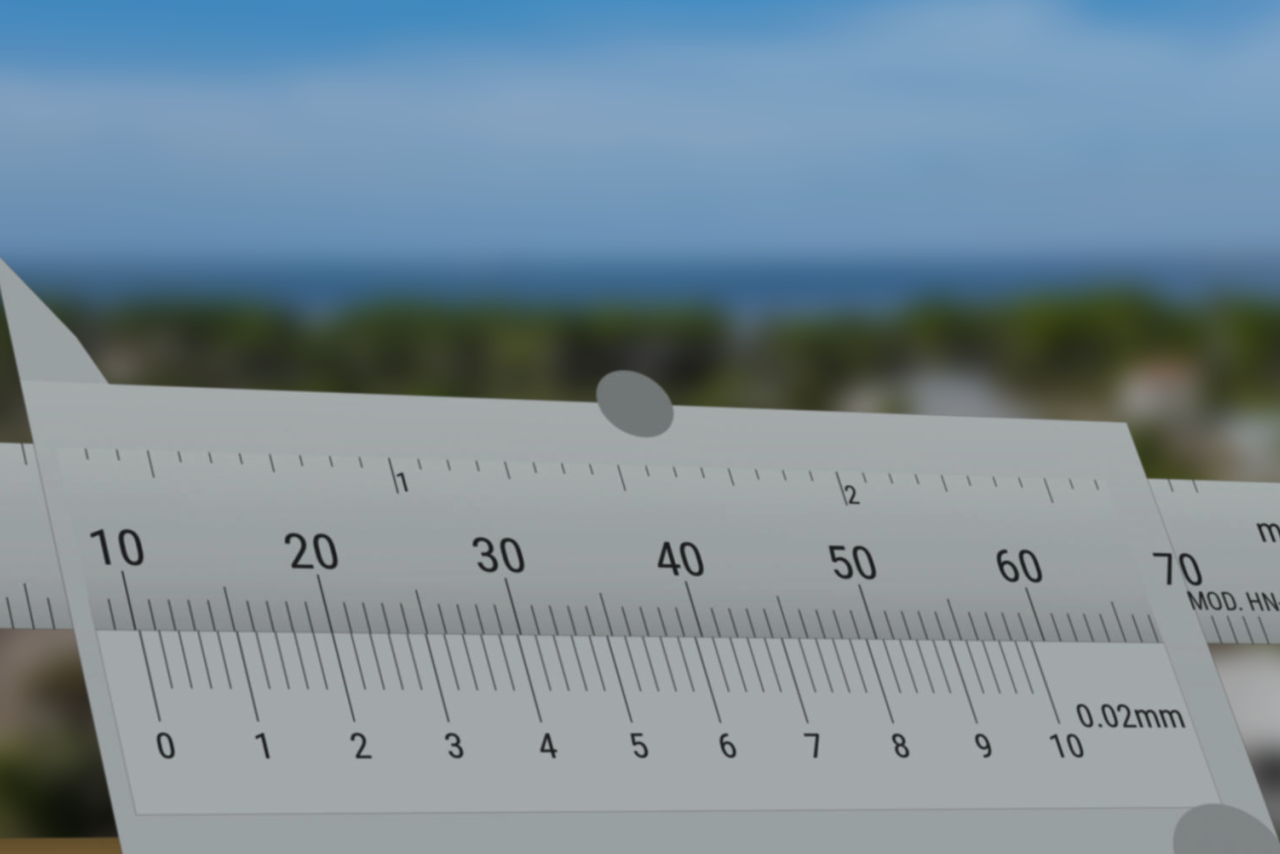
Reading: 10.2 mm
